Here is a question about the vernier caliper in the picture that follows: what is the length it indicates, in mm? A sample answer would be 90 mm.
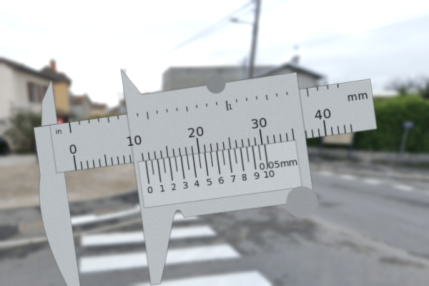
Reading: 11.4 mm
